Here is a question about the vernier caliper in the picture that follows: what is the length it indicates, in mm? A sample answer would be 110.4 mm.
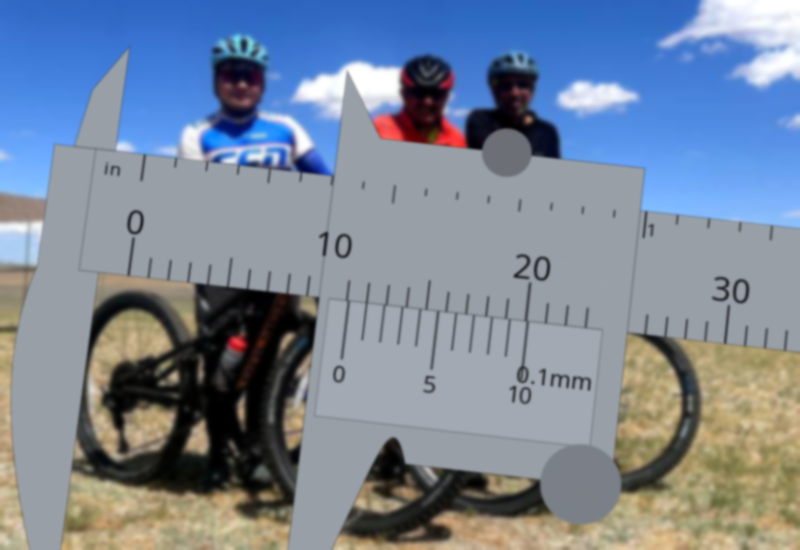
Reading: 11.1 mm
